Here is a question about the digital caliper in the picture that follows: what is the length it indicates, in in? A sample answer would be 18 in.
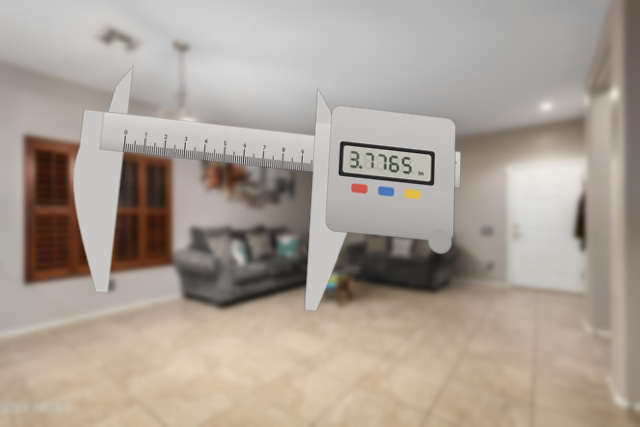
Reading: 3.7765 in
